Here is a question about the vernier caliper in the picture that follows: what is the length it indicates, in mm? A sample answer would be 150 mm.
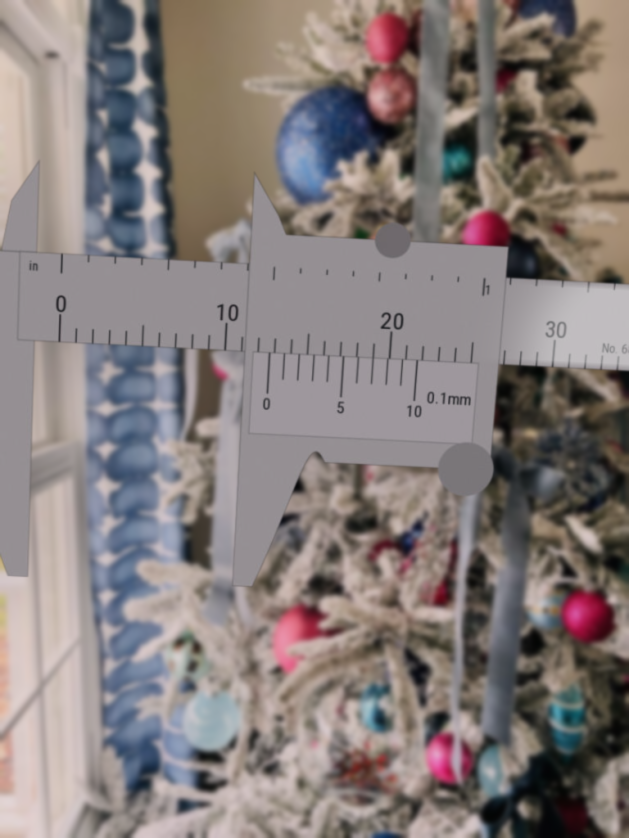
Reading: 12.7 mm
